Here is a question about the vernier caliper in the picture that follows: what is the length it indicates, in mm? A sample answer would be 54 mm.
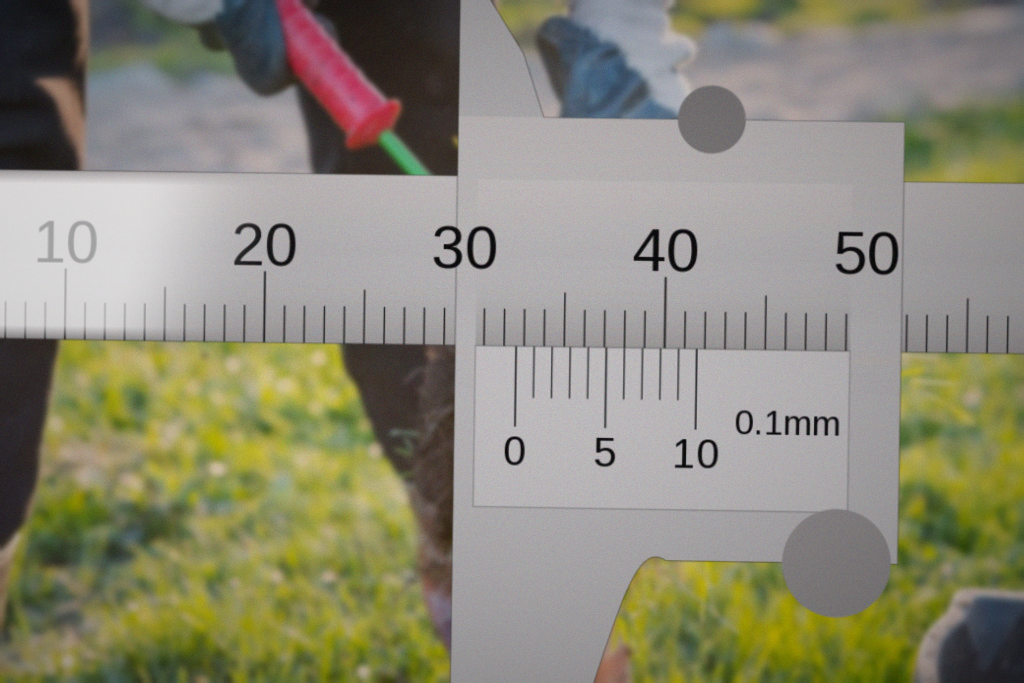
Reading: 32.6 mm
